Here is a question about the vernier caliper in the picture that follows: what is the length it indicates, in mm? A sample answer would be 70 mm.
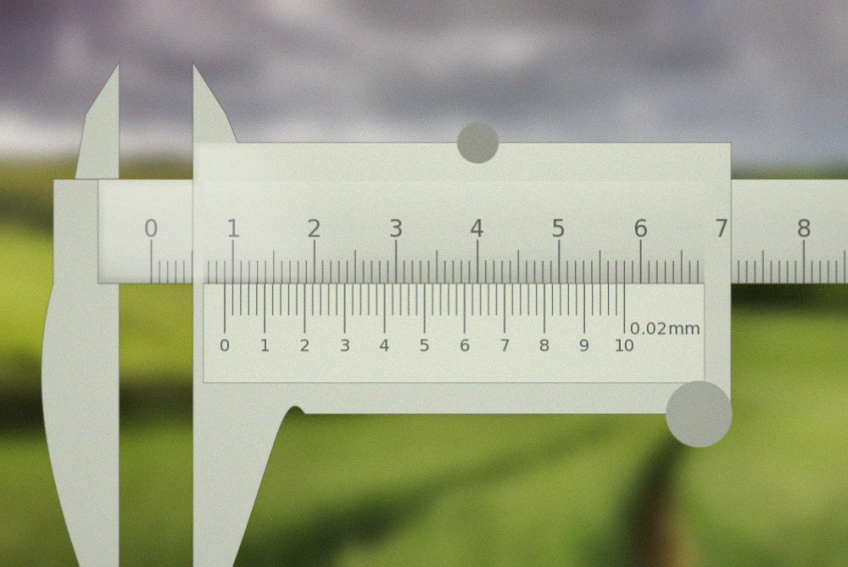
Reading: 9.0 mm
